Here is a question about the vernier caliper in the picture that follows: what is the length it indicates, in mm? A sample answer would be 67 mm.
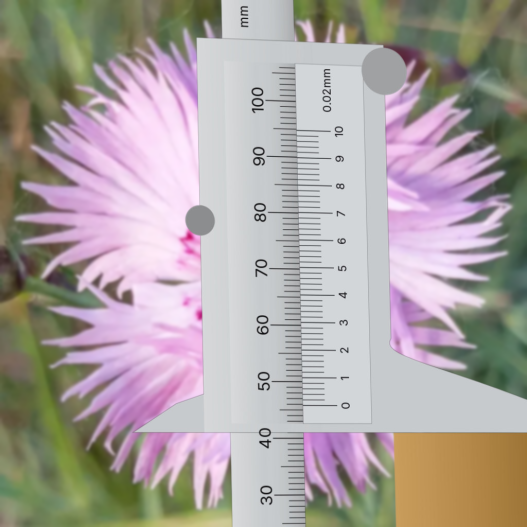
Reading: 45.8 mm
